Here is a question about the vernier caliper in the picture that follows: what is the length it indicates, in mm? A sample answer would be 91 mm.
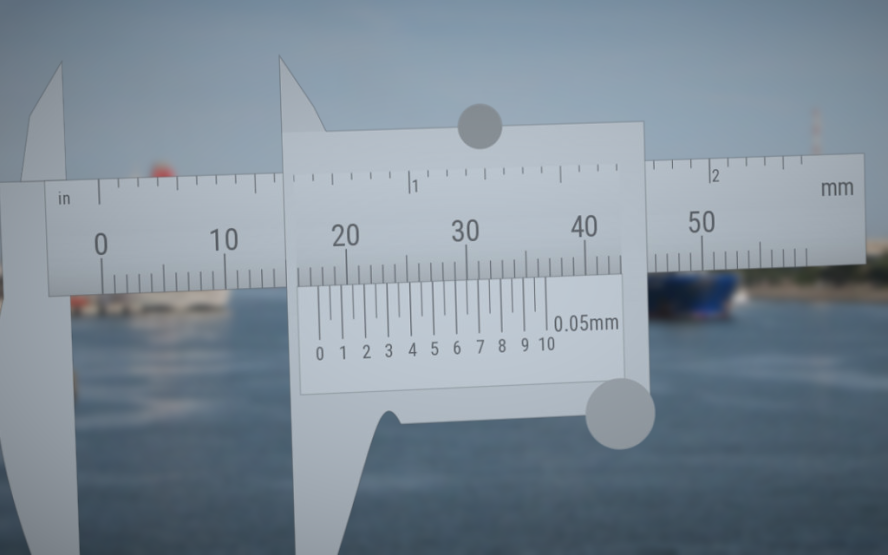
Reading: 17.6 mm
